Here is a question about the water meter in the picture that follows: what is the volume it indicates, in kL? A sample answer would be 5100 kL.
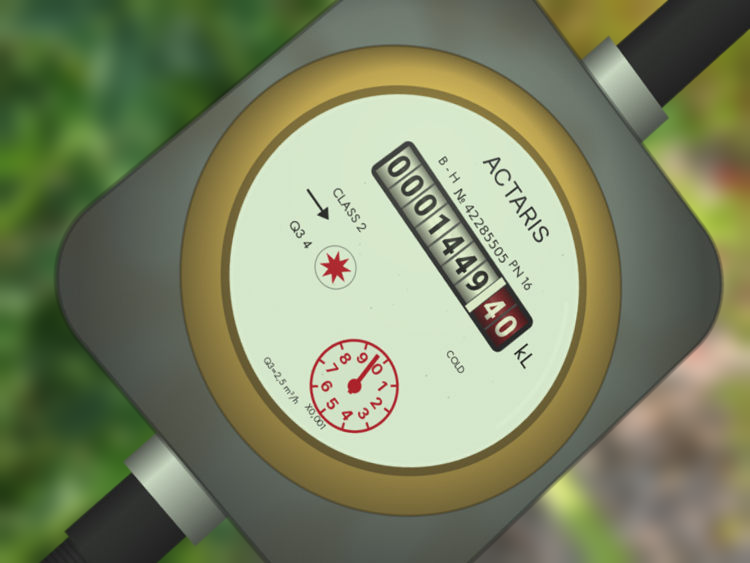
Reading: 1449.399 kL
